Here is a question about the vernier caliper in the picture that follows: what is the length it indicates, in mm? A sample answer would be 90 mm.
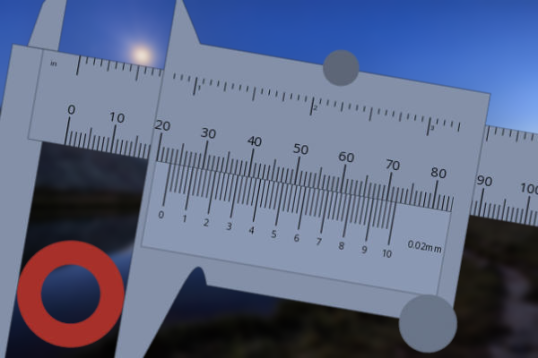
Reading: 23.0 mm
